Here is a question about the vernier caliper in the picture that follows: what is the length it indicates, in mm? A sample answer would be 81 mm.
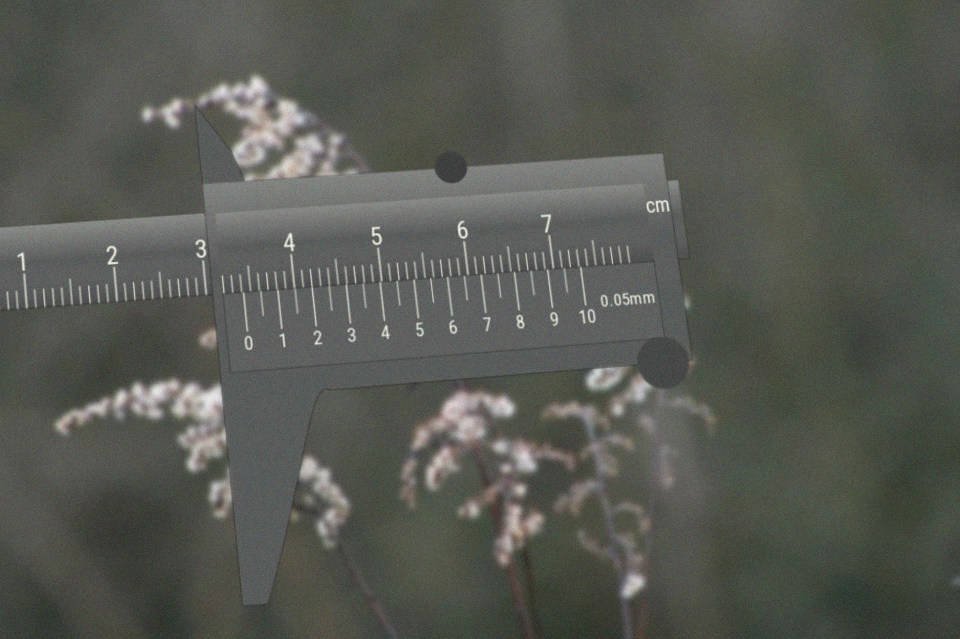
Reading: 34.2 mm
